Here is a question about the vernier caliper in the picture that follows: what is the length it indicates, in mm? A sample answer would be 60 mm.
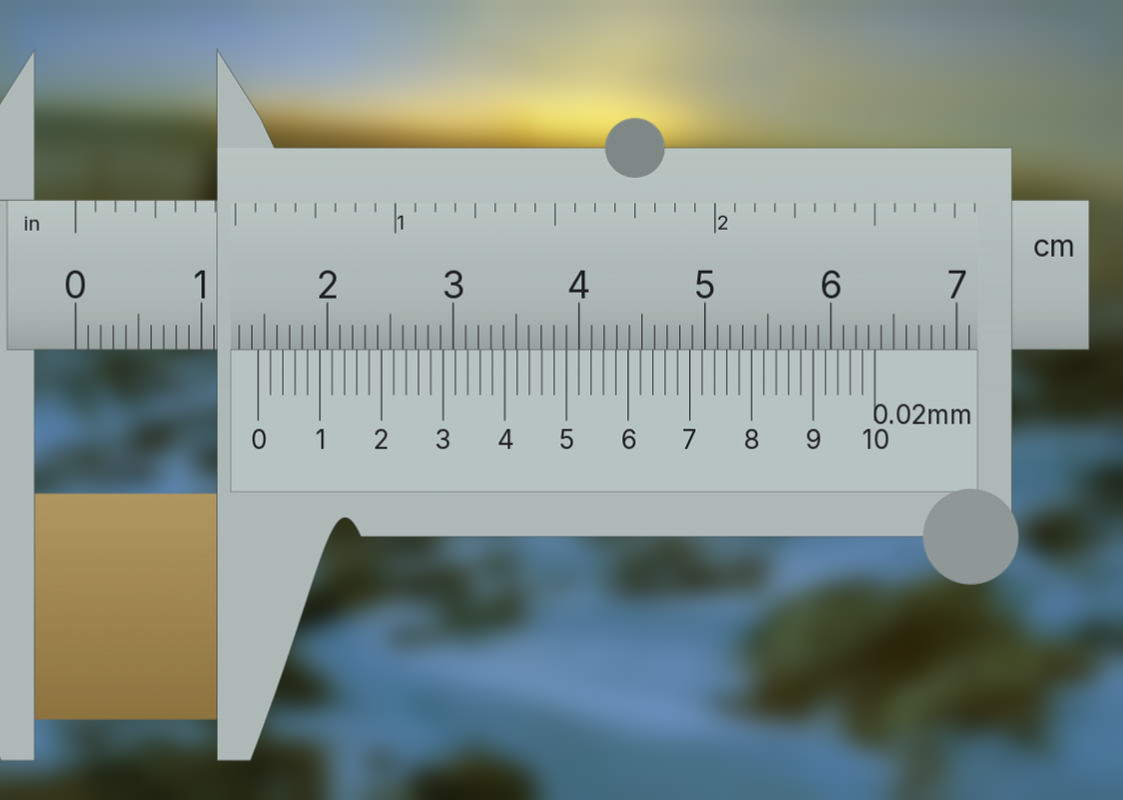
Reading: 14.5 mm
